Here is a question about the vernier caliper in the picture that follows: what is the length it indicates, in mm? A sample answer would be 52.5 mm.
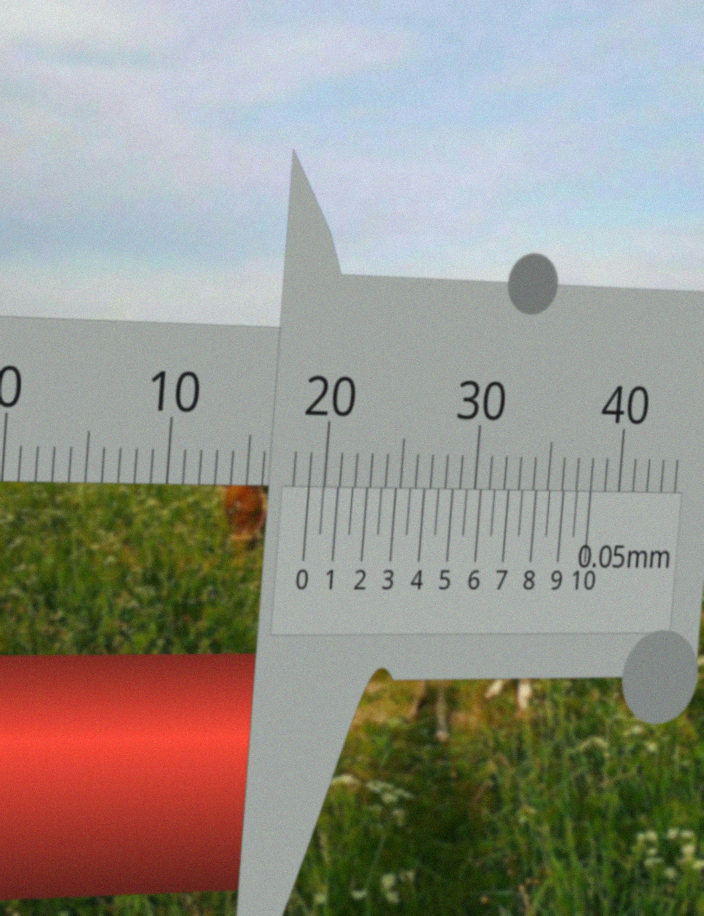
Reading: 19.0 mm
